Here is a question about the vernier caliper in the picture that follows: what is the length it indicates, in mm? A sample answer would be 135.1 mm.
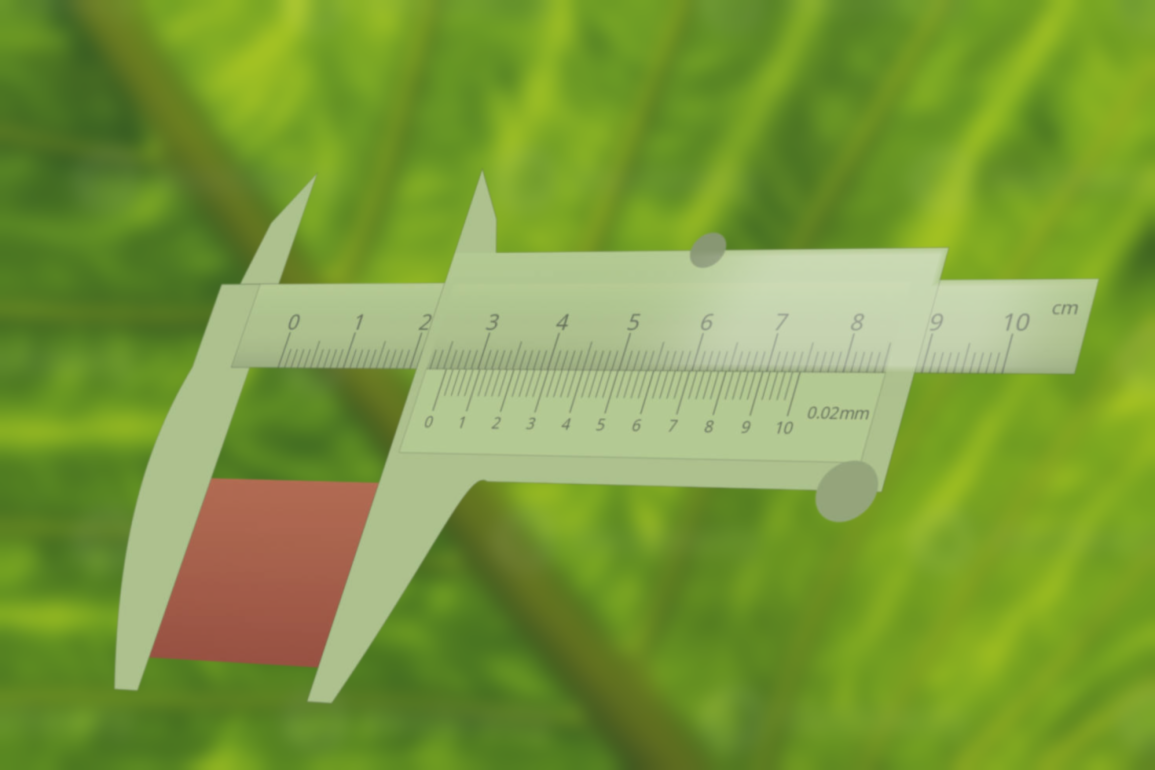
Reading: 25.4 mm
